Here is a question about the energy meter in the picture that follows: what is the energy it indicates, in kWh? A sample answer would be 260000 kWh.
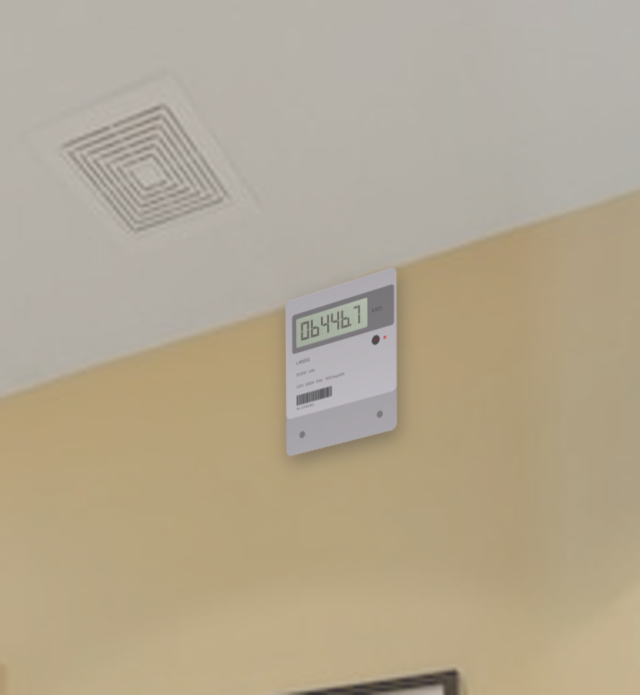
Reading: 6446.7 kWh
